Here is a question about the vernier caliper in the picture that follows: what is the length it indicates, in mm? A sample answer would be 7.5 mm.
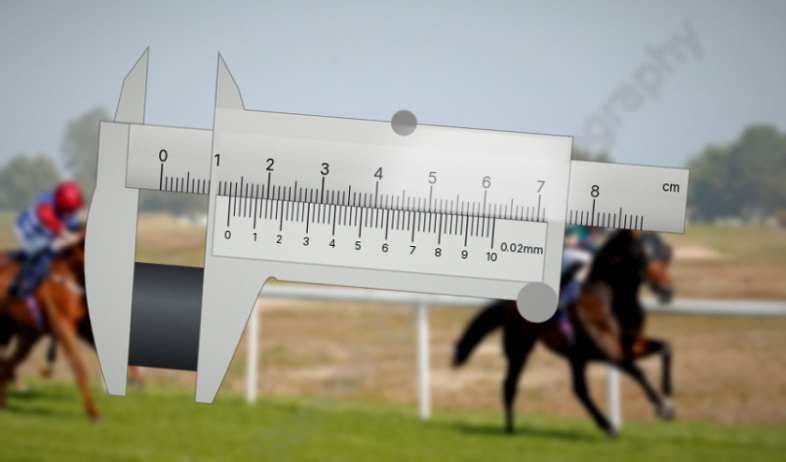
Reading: 13.0 mm
